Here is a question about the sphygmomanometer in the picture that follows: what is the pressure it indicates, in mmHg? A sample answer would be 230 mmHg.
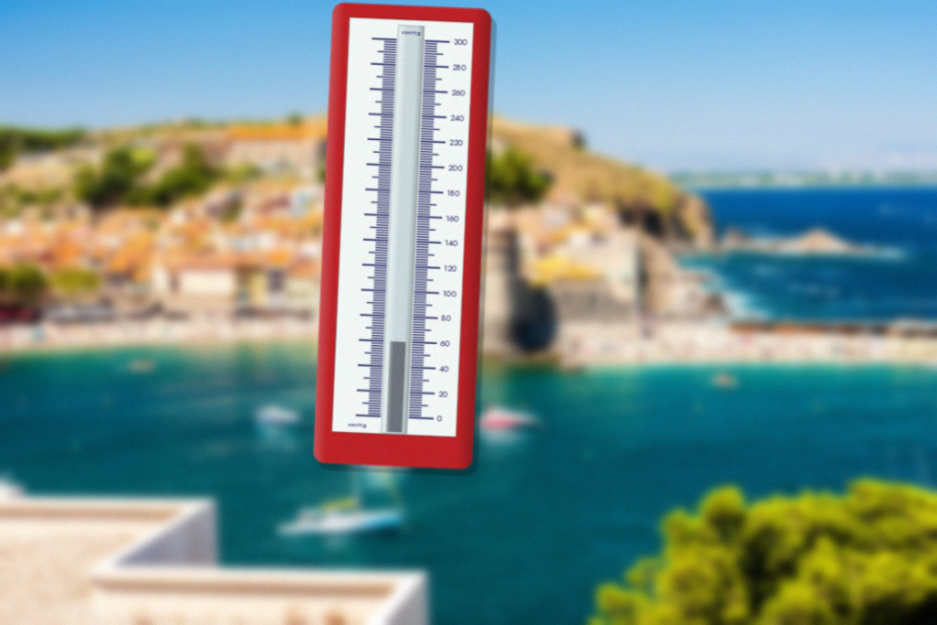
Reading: 60 mmHg
